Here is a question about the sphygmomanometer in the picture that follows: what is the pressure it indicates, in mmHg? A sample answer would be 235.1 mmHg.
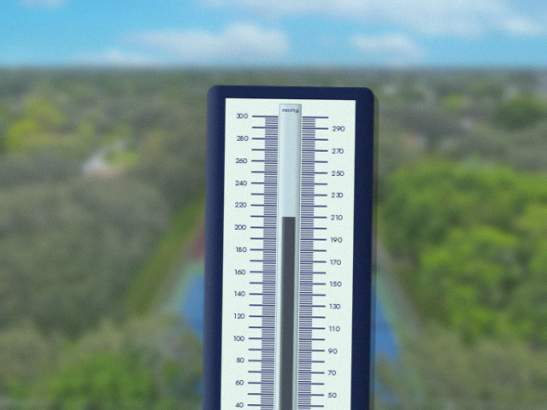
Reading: 210 mmHg
